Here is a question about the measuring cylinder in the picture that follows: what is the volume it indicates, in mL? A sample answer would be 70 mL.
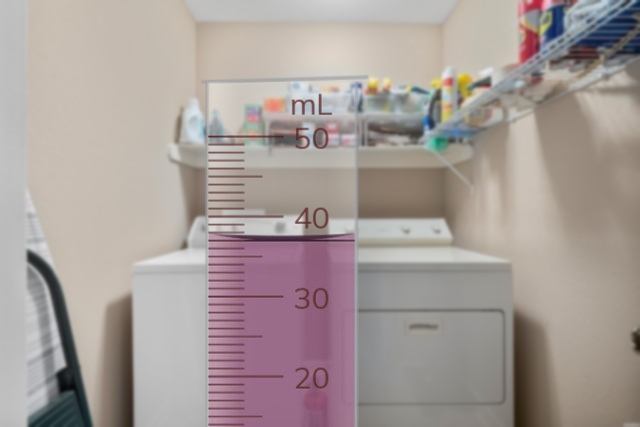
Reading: 37 mL
